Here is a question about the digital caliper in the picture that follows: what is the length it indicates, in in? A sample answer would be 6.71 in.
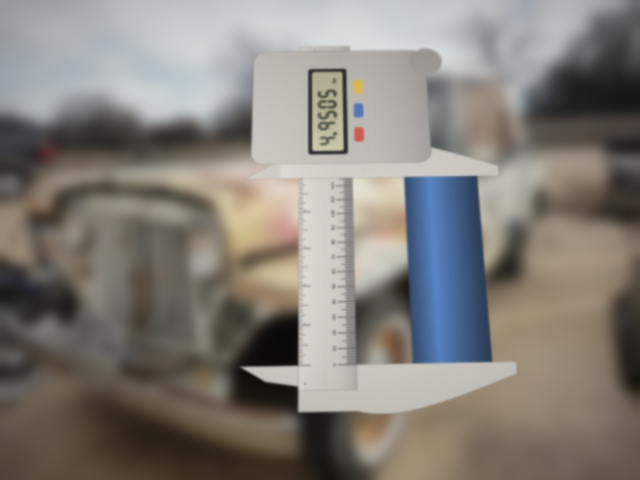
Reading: 4.9505 in
